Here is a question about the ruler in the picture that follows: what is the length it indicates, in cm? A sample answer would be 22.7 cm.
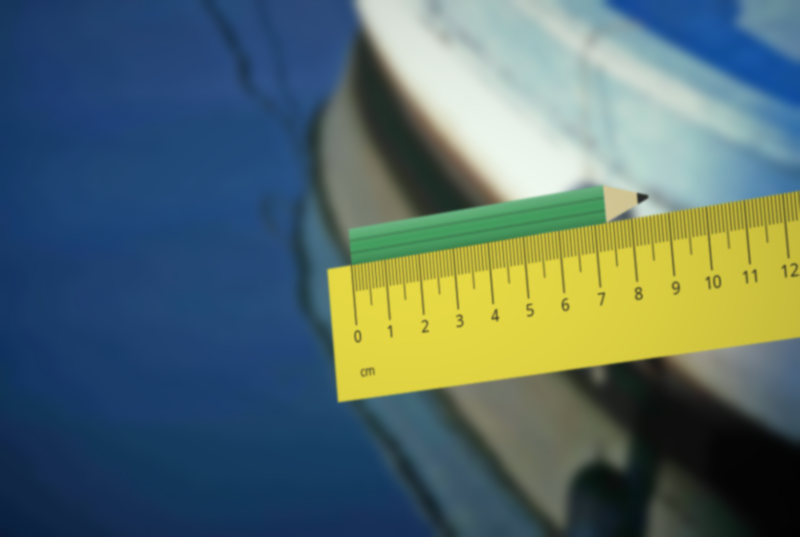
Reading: 8.5 cm
